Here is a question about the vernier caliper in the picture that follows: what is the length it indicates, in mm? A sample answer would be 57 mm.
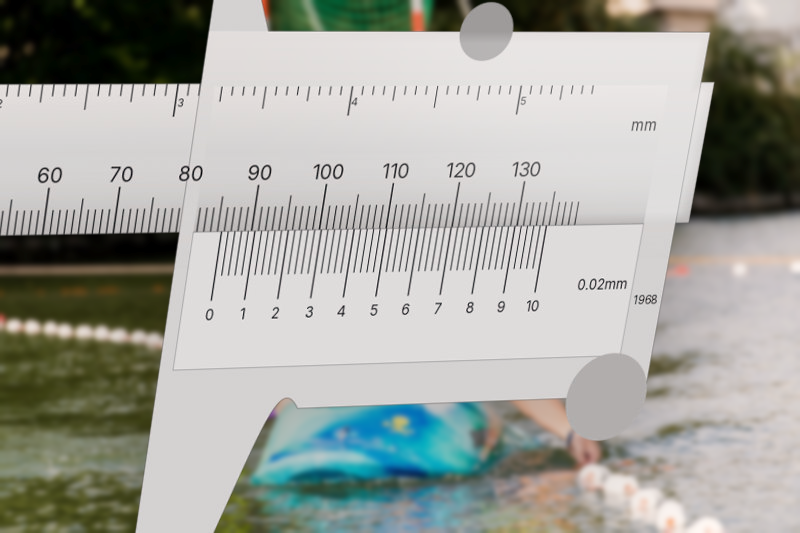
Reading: 85.6 mm
